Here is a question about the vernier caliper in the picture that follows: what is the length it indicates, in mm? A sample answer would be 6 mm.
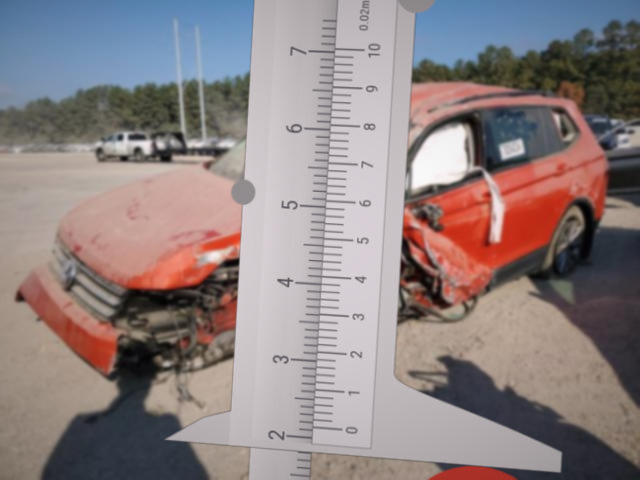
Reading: 21.4 mm
